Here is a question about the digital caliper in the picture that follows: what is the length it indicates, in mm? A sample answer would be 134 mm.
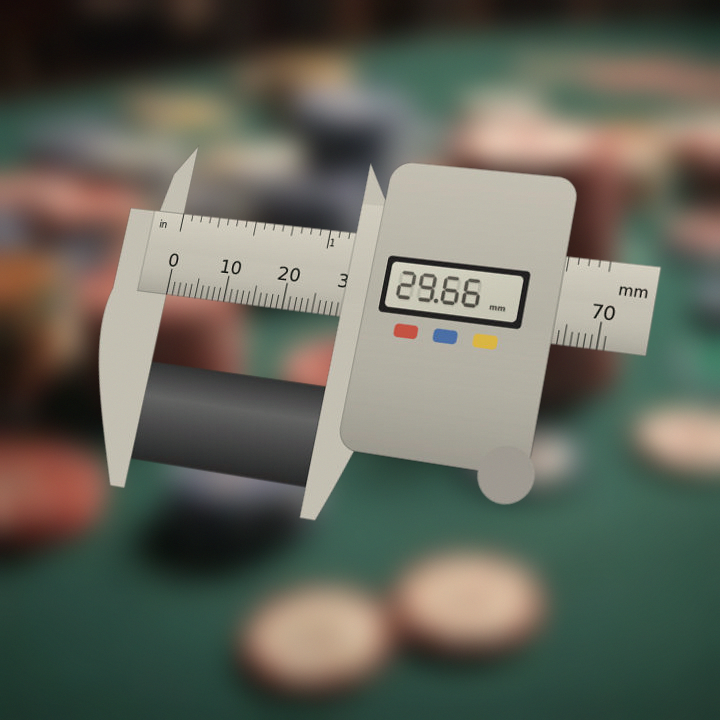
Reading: 29.66 mm
